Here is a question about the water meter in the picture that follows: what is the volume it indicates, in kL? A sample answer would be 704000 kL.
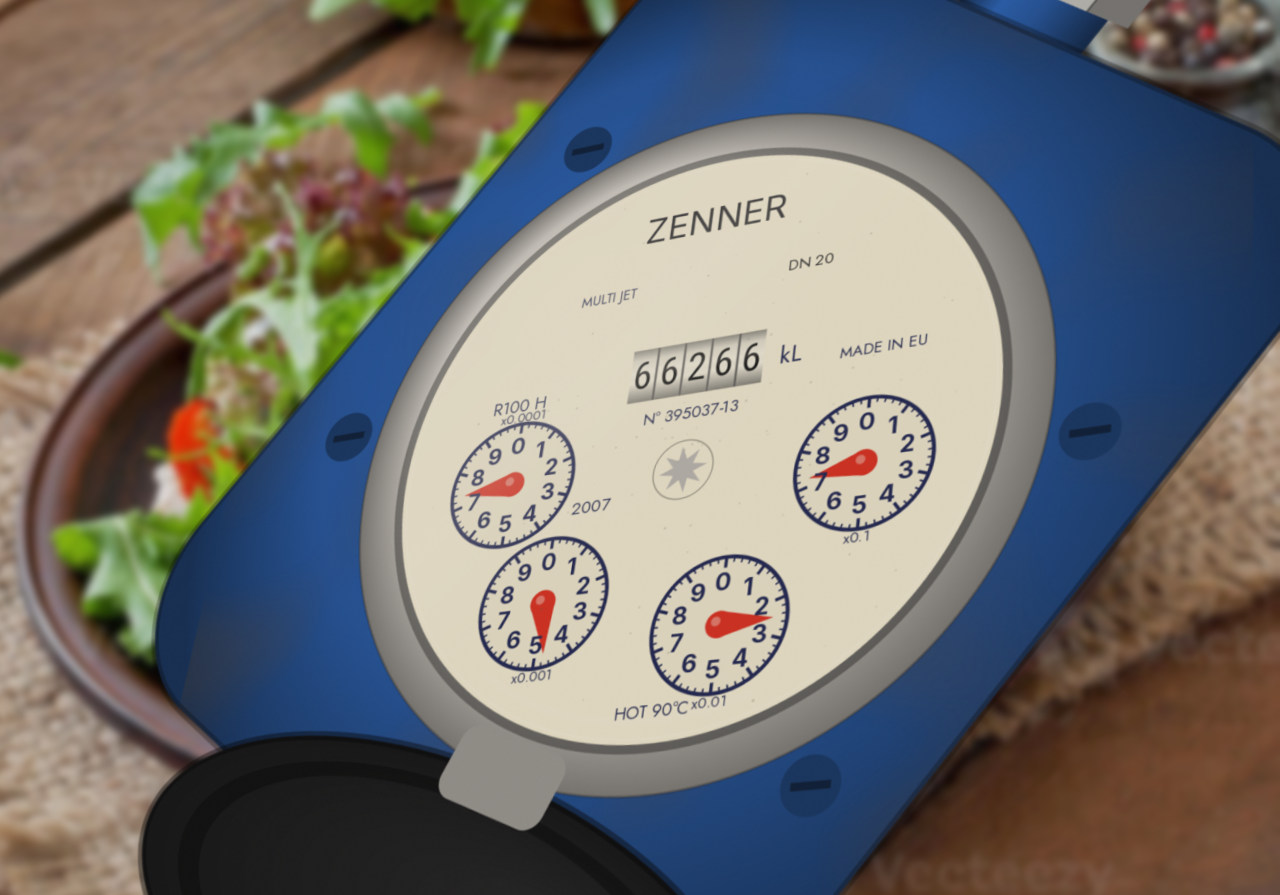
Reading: 66266.7247 kL
